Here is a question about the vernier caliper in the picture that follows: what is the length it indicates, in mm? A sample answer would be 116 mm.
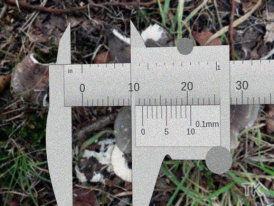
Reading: 11.6 mm
